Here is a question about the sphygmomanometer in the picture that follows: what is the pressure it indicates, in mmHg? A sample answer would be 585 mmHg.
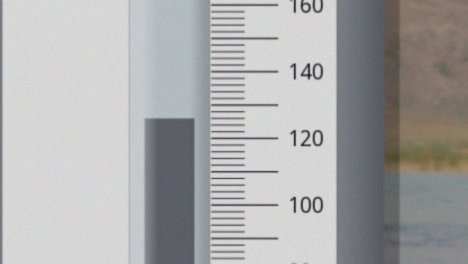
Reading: 126 mmHg
